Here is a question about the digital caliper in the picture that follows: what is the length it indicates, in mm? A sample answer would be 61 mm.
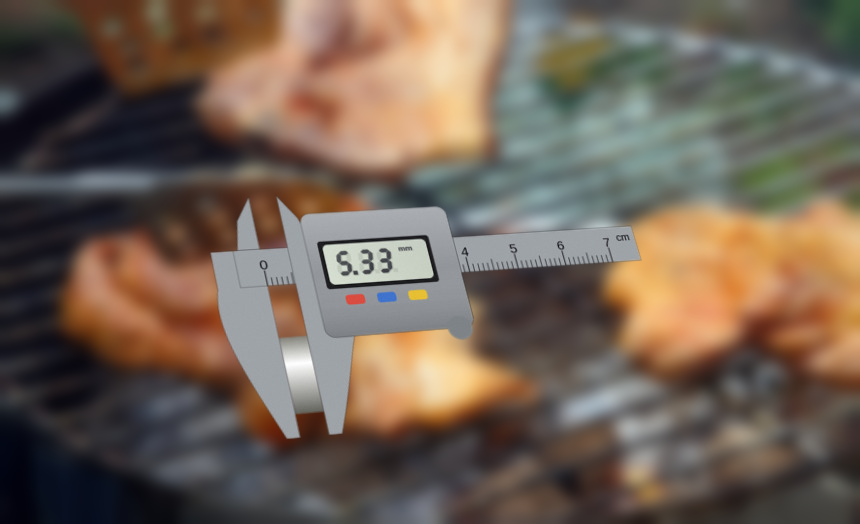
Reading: 5.33 mm
